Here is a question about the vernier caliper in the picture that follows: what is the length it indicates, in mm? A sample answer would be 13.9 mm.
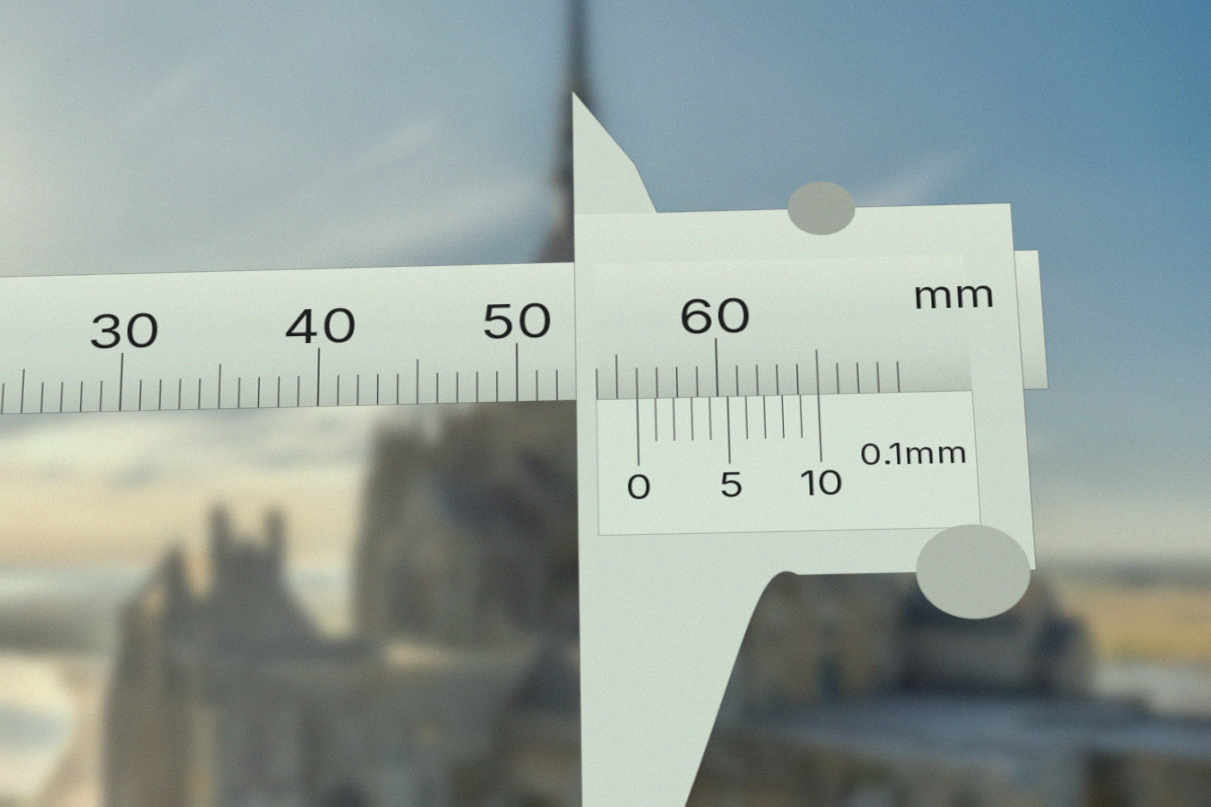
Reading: 56.0 mm
